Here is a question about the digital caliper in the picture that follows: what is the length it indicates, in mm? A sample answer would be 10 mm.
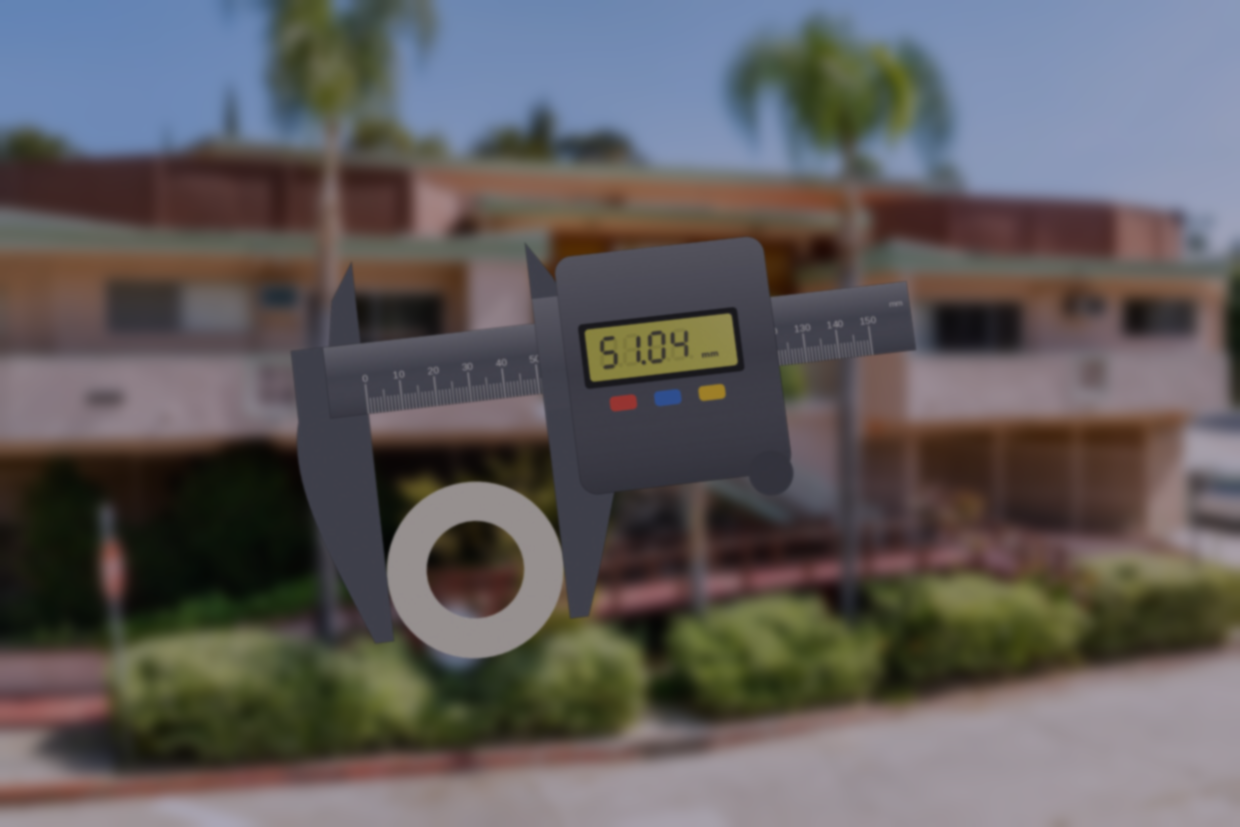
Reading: 51.04 mm
